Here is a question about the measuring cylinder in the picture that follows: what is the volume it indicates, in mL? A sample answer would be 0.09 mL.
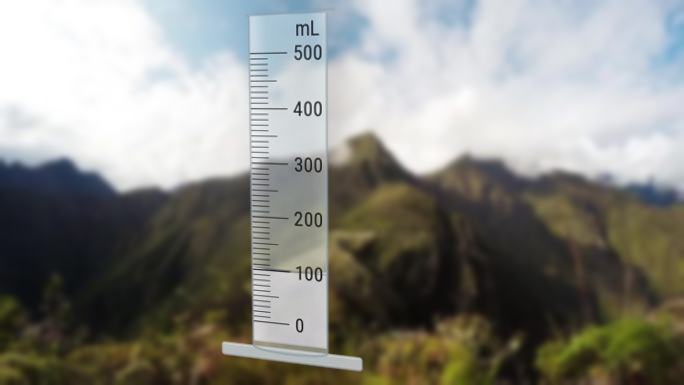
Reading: 100 mL
